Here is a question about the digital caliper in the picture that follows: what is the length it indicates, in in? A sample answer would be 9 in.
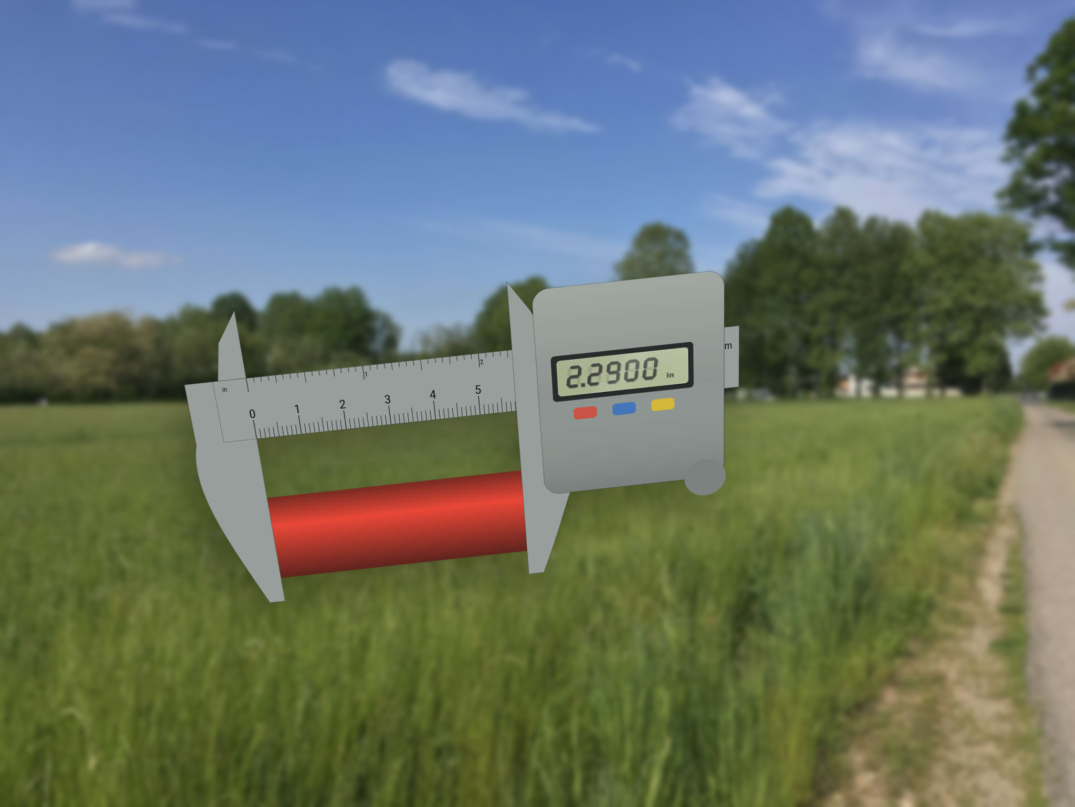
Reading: 2.2900 in
